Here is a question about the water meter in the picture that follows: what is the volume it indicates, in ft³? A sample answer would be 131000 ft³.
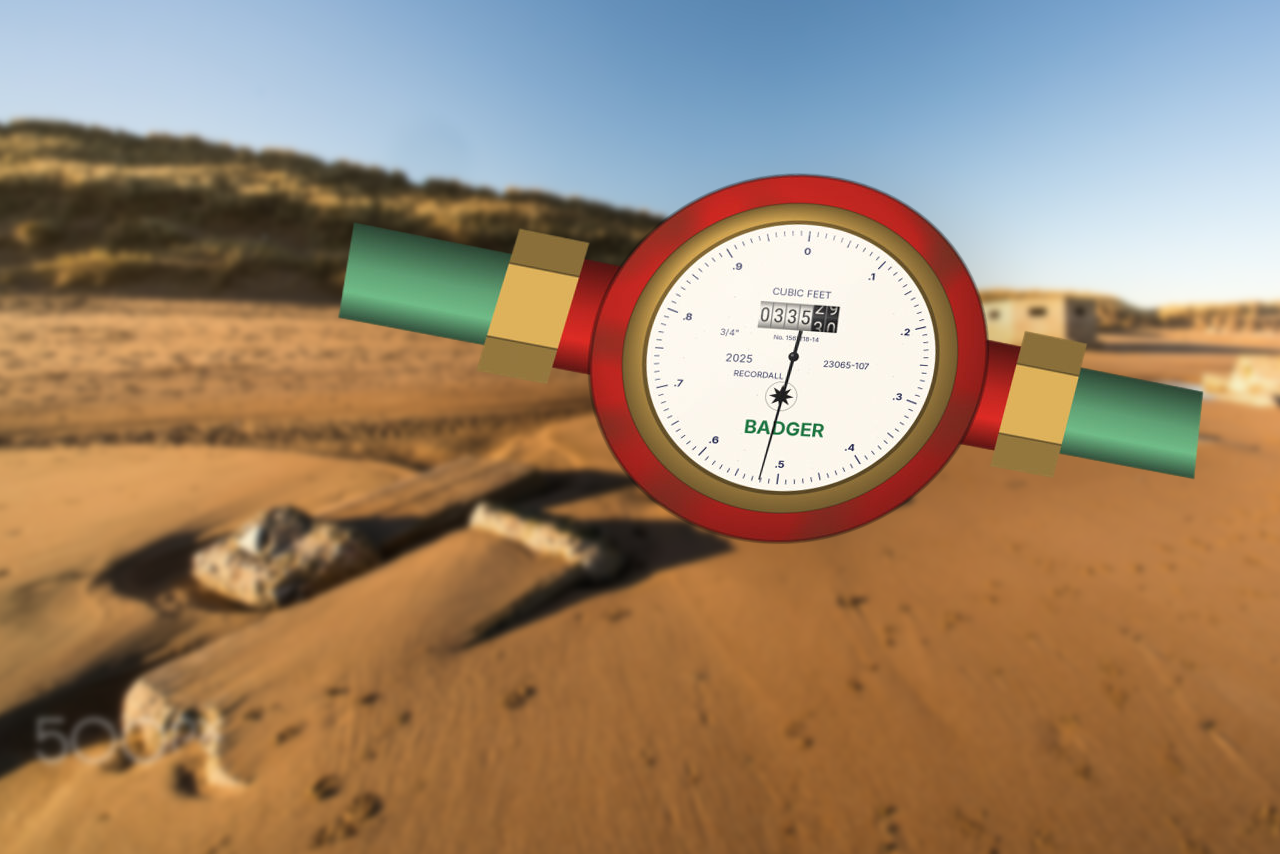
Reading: 33529.52 ft³
